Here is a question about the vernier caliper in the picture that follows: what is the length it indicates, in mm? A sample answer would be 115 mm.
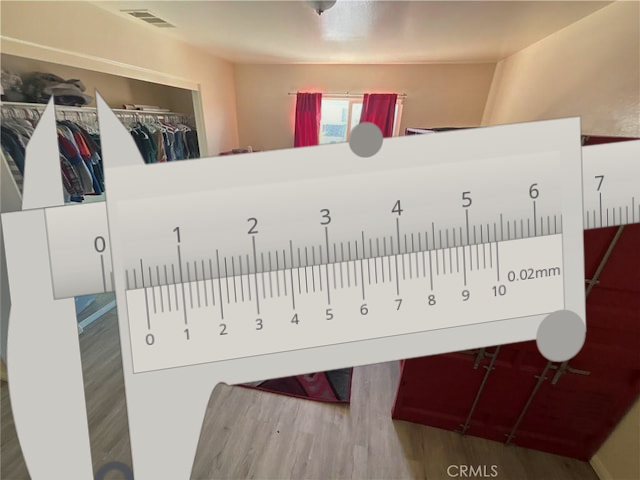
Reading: 5.2 mm
